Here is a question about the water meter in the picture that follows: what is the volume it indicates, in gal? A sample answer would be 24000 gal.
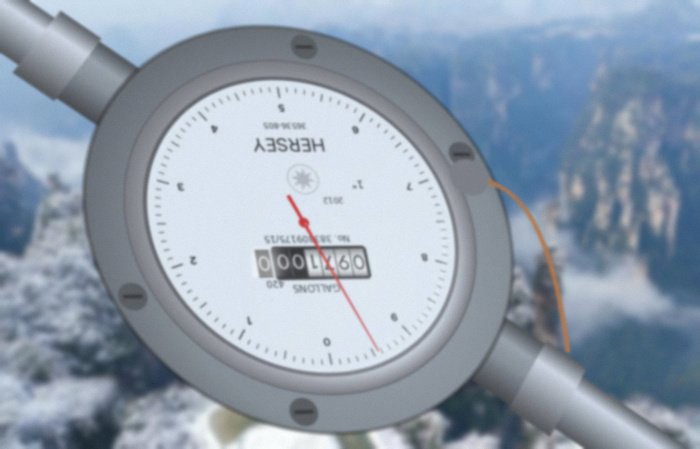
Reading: 970999.4 gal
